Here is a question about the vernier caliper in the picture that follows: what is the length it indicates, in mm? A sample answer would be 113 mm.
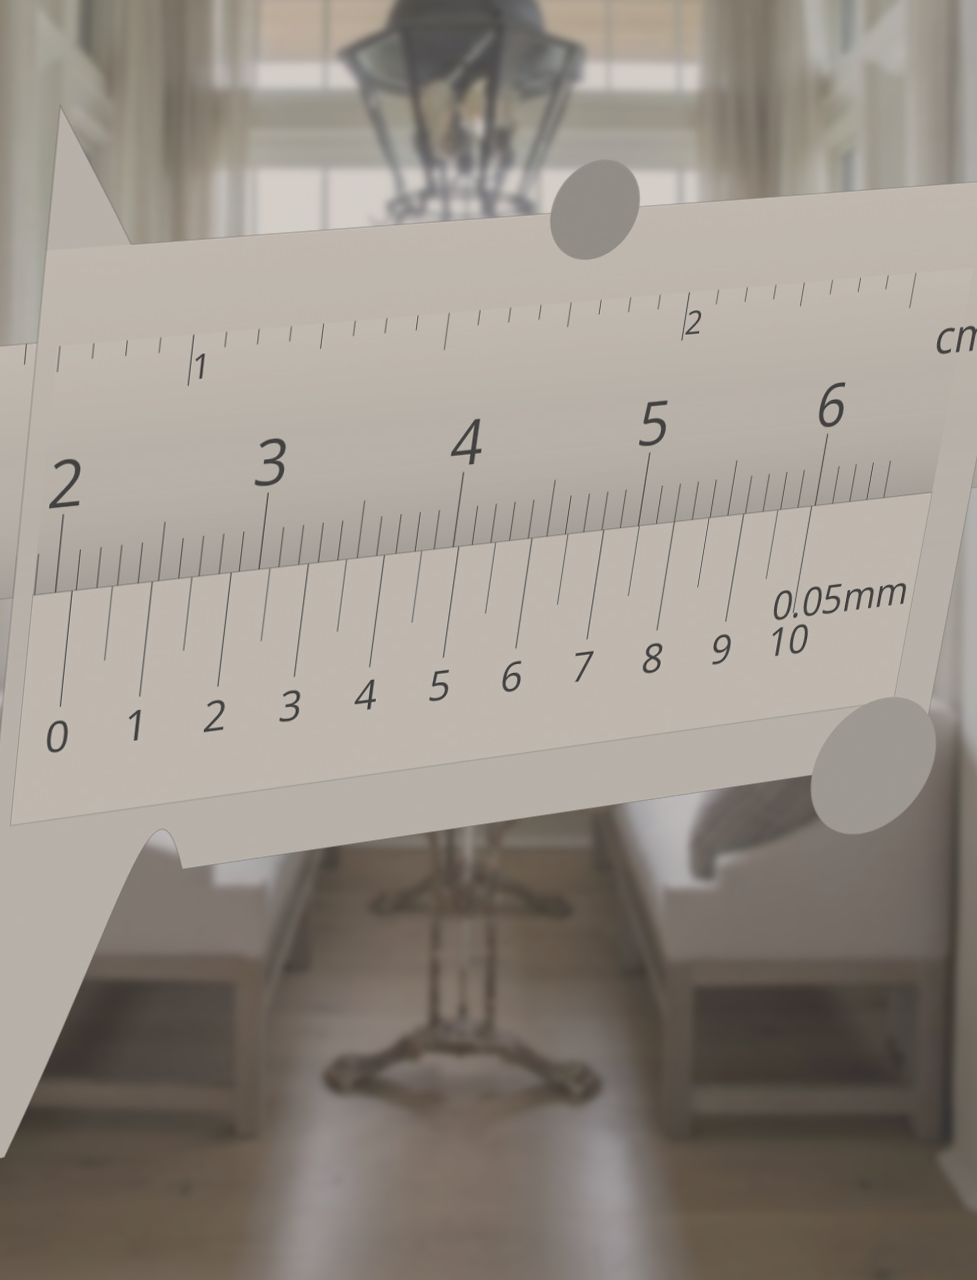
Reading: 20.8 mm
